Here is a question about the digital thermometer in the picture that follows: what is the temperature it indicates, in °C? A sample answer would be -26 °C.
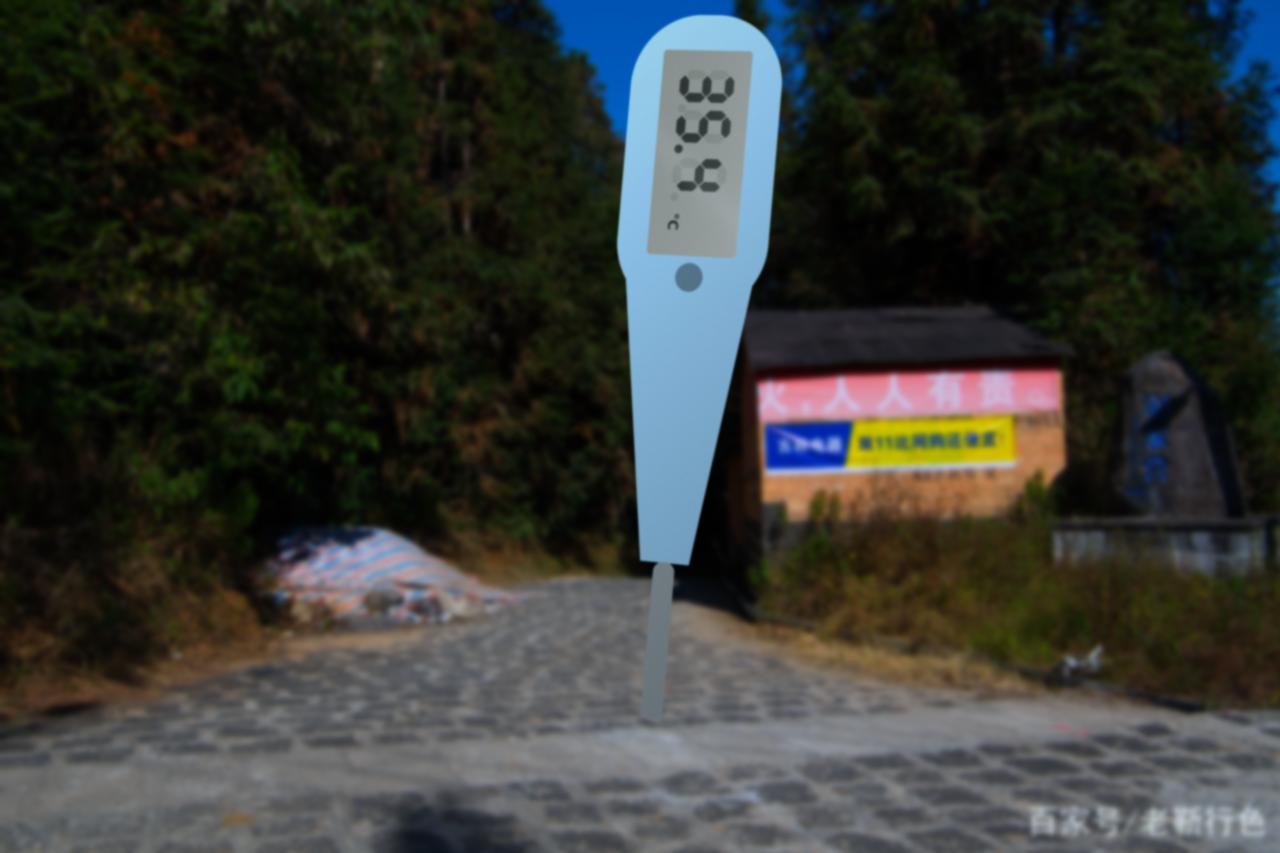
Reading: 35.4 °C
